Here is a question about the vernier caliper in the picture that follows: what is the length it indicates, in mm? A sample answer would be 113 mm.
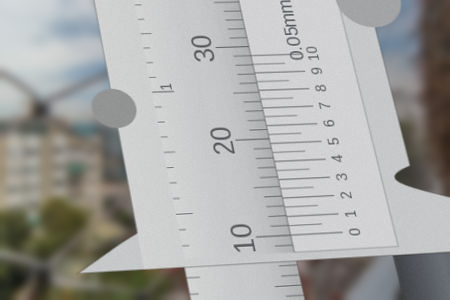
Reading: 10.0 mm
